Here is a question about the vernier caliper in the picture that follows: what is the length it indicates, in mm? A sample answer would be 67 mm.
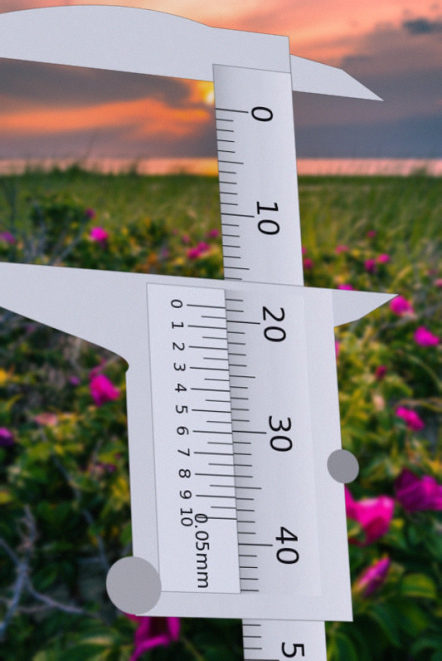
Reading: 18.8 mm
